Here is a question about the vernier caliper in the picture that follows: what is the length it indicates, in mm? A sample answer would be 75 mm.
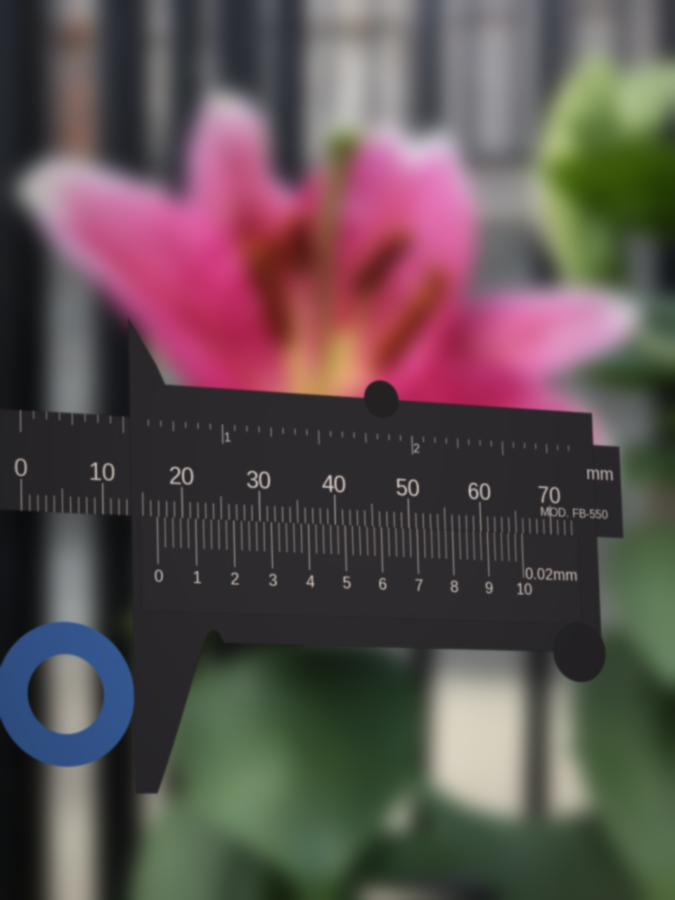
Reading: 16.8 mm
